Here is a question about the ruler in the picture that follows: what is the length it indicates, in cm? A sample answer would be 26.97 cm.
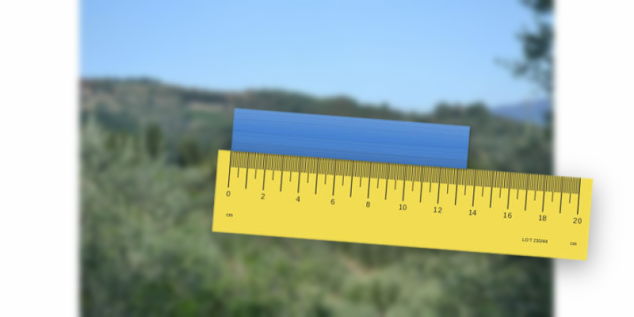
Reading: 13.5 cm
